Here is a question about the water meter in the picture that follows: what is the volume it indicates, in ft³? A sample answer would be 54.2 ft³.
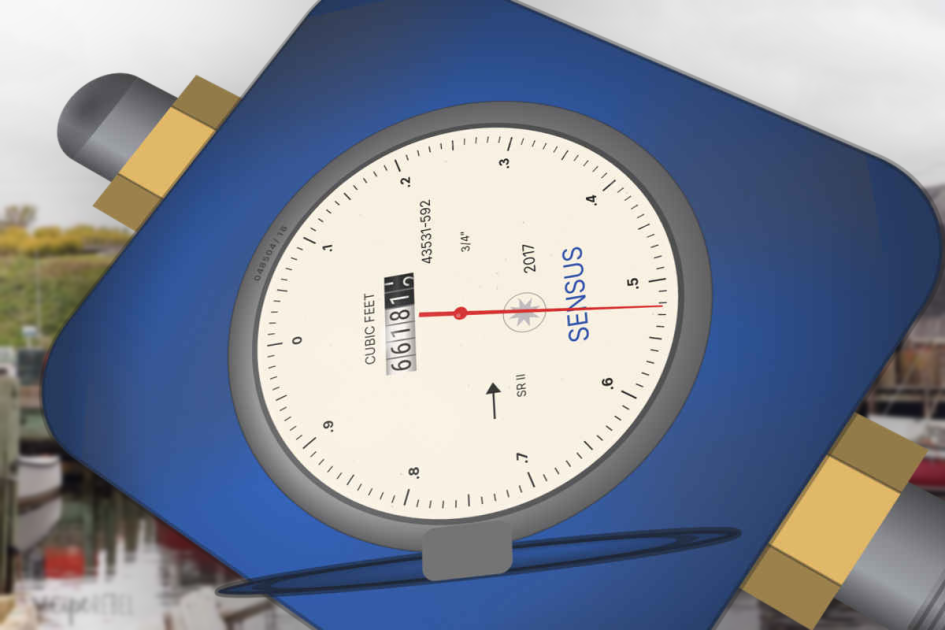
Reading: 661811.52 ft³
